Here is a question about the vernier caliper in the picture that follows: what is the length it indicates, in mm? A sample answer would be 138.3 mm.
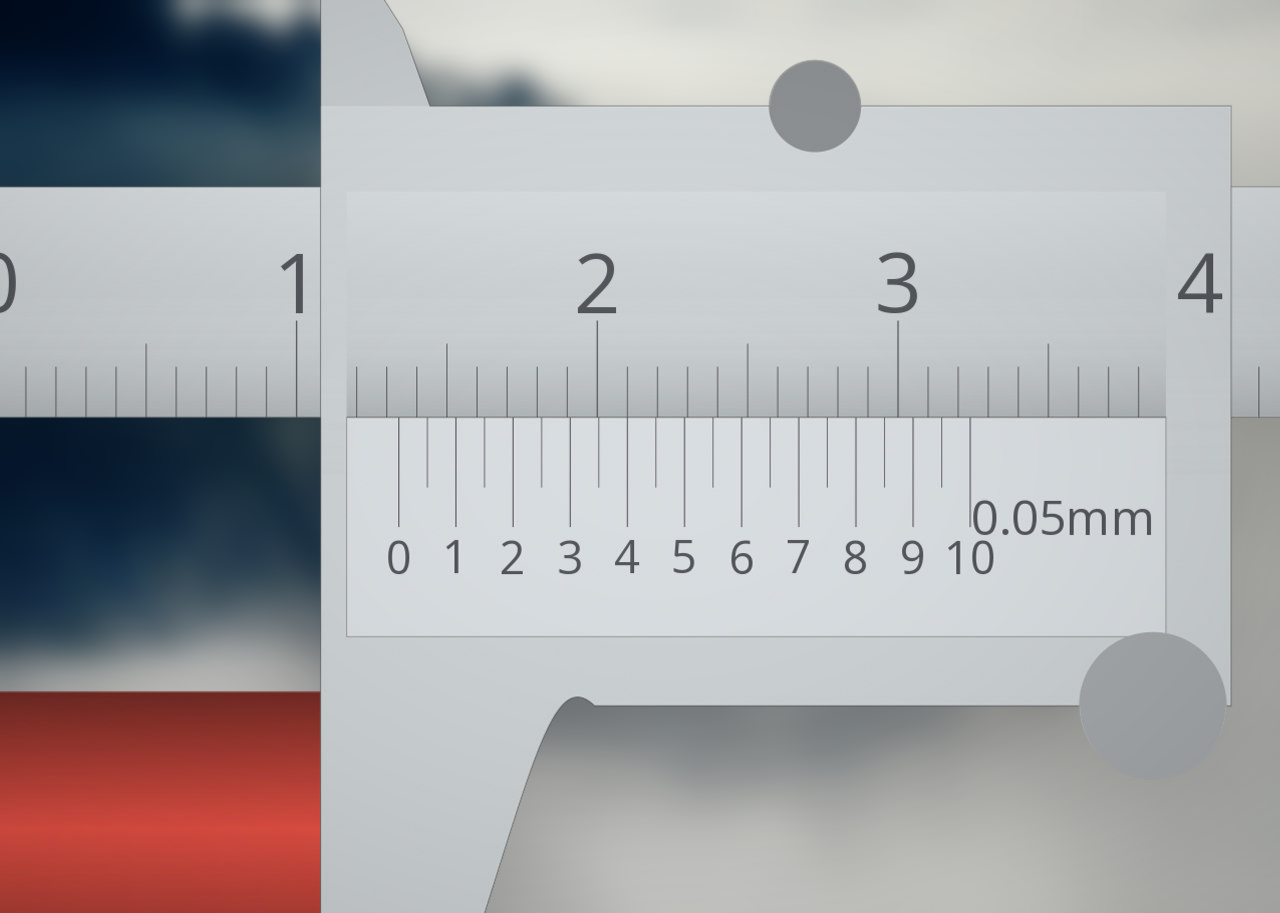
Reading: 13.40 mm
